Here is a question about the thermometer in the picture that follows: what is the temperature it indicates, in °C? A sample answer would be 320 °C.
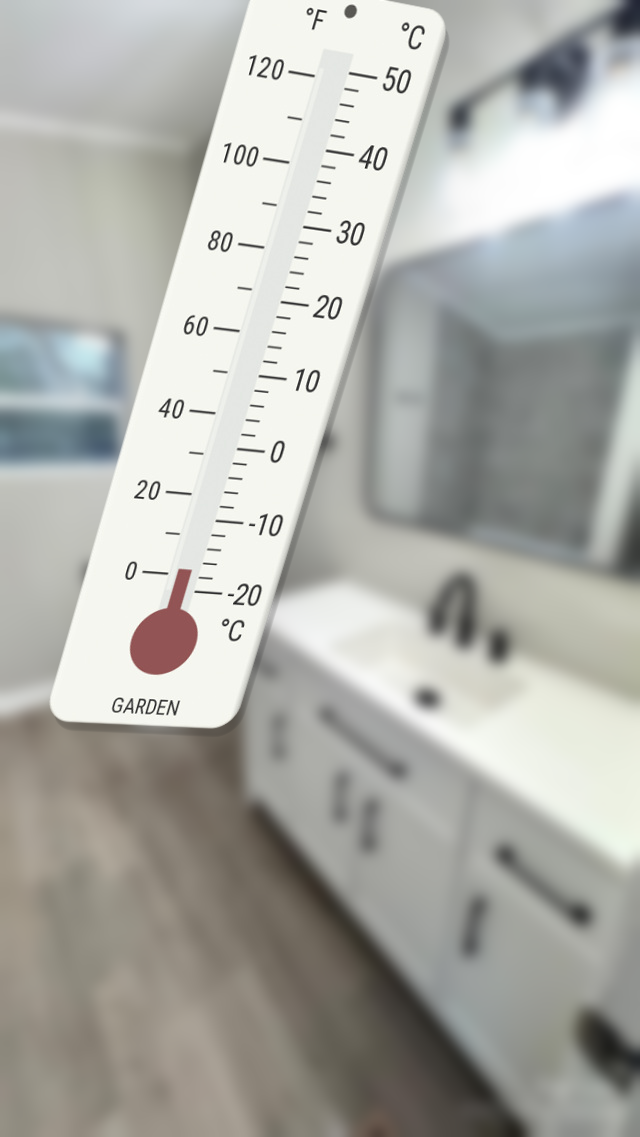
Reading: -17 °C
